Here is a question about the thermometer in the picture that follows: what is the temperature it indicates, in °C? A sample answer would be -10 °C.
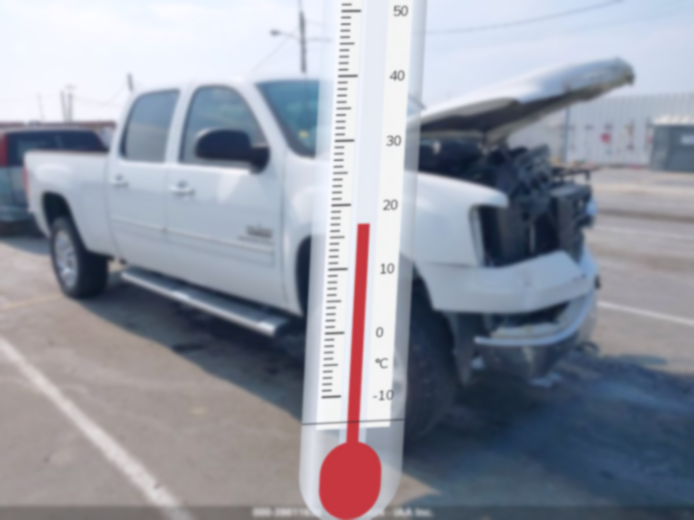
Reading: 17 °C
